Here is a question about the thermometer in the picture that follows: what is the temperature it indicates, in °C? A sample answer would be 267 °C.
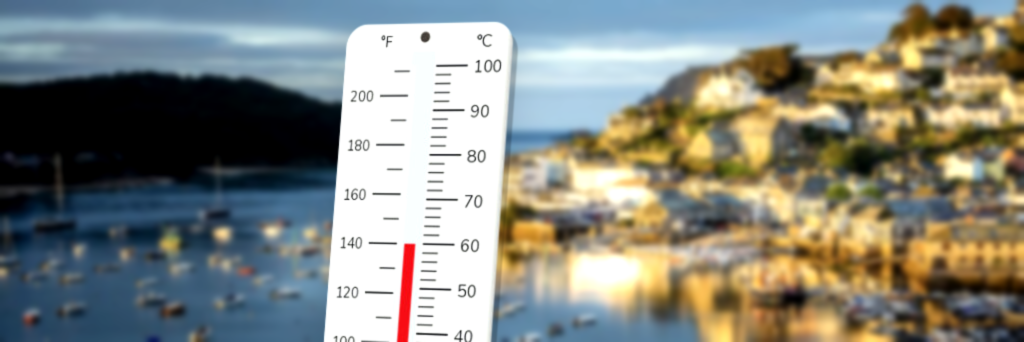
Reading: 60 °C
